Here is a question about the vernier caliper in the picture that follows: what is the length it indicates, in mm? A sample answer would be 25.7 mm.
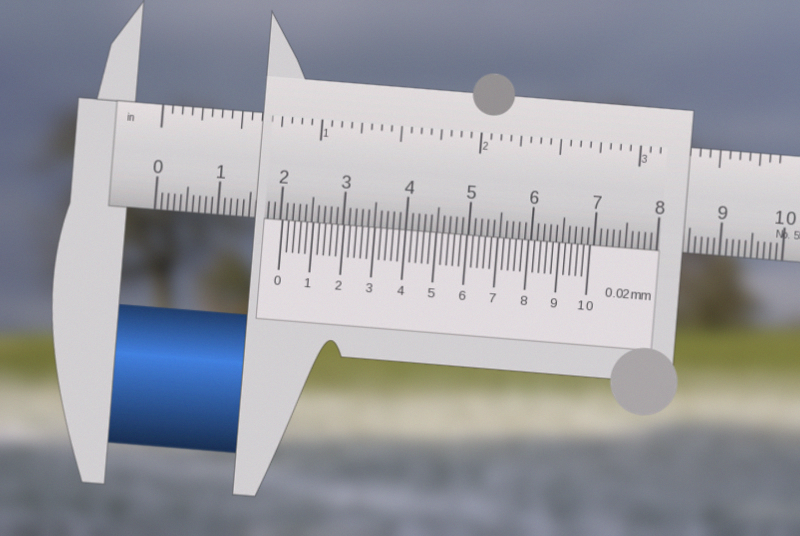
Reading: 20.4 mm
